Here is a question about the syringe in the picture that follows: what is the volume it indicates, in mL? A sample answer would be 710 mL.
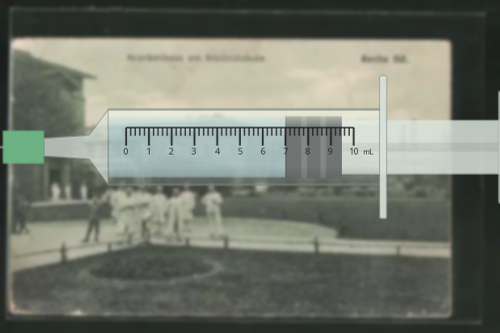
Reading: 7 mL
